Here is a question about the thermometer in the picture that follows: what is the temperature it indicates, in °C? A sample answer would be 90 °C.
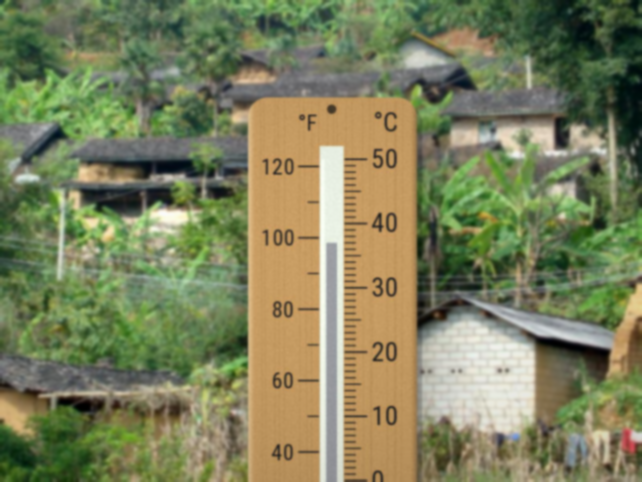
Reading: 37 °C
